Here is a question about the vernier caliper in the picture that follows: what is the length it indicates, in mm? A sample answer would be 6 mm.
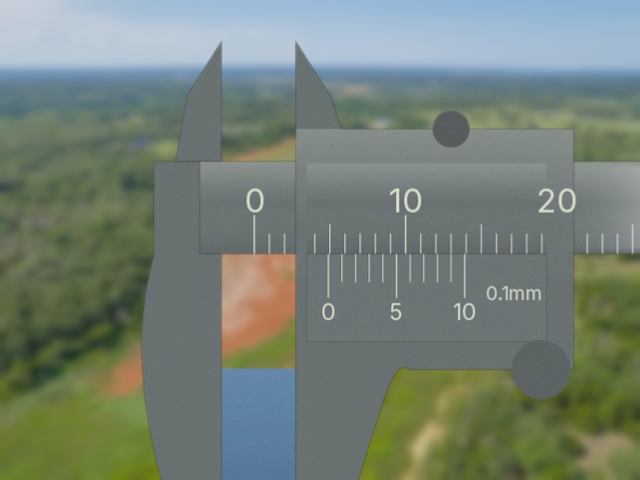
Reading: 4.9 mm
